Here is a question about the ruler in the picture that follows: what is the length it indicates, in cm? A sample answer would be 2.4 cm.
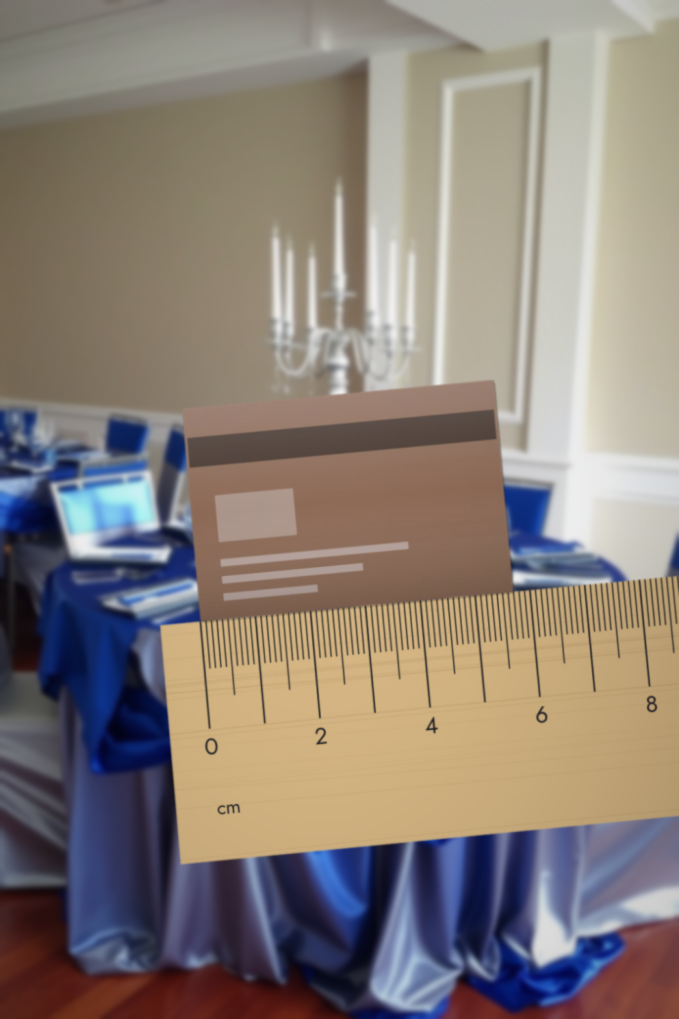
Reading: 5.7 cm
